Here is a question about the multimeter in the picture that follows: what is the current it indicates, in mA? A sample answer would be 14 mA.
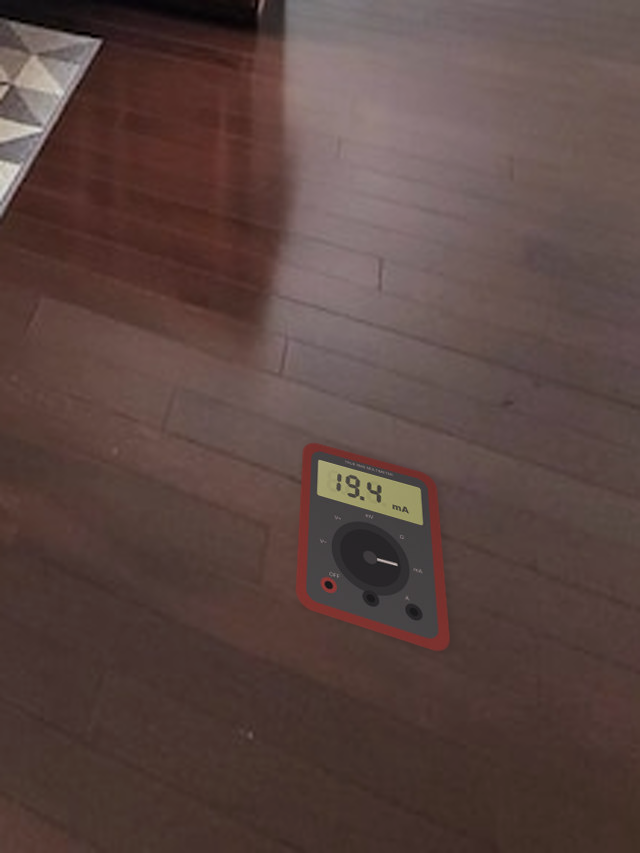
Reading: 19.4 mA
